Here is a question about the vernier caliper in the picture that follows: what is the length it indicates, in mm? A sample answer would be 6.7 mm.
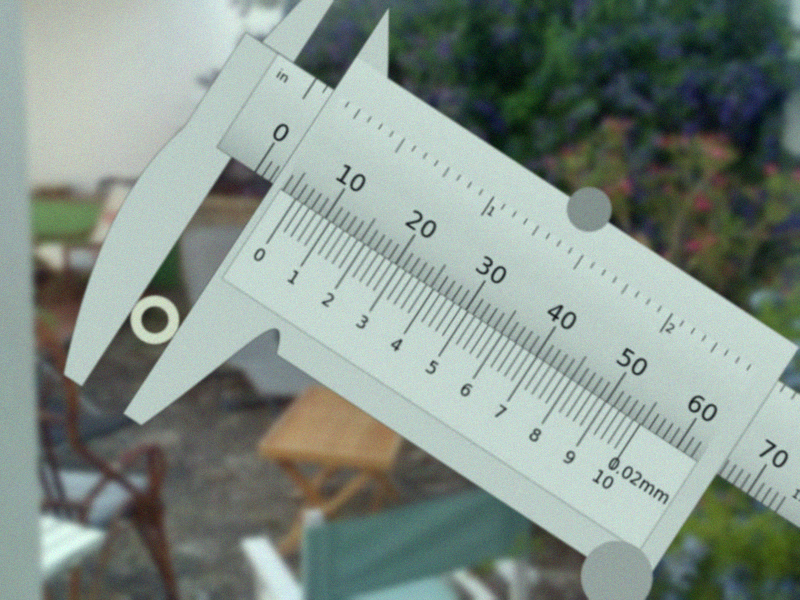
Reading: 5.8 mm
